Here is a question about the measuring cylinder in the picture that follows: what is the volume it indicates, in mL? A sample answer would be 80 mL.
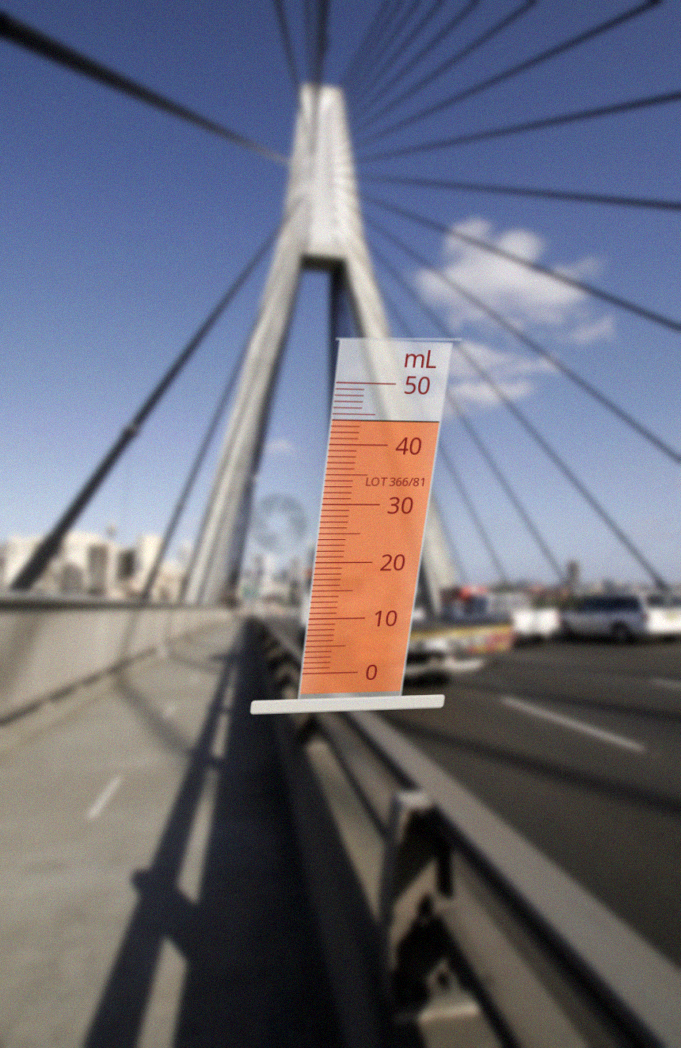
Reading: 44 mL
